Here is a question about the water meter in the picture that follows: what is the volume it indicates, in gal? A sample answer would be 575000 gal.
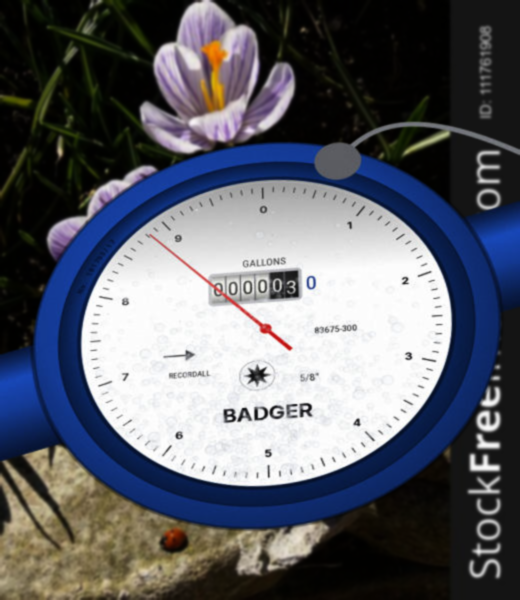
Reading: 28.8 gal
